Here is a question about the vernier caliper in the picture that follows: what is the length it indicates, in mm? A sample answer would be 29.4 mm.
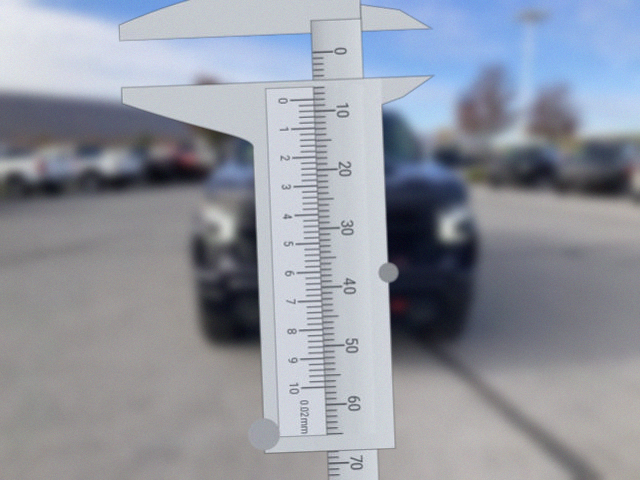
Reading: 8.0 mm
